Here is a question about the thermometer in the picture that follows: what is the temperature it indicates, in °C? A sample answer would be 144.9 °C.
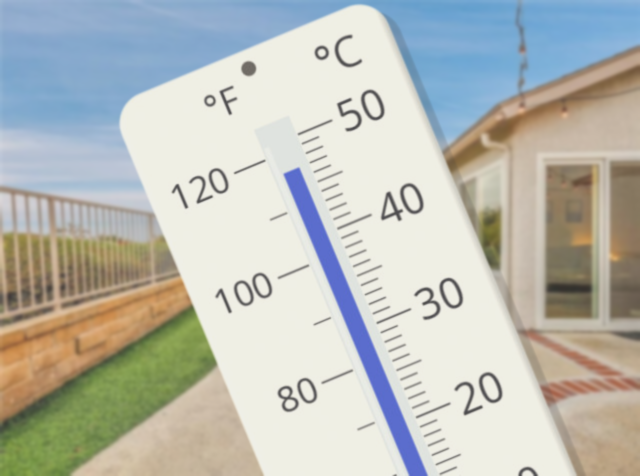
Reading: 47 °C
